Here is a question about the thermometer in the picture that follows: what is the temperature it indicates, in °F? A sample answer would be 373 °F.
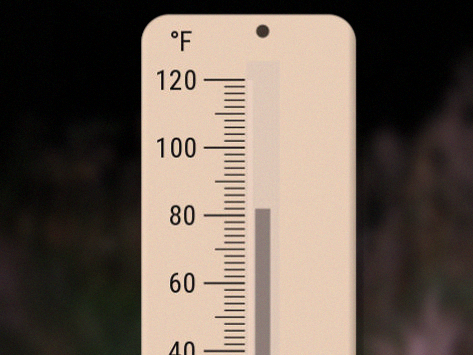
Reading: 82 °F
